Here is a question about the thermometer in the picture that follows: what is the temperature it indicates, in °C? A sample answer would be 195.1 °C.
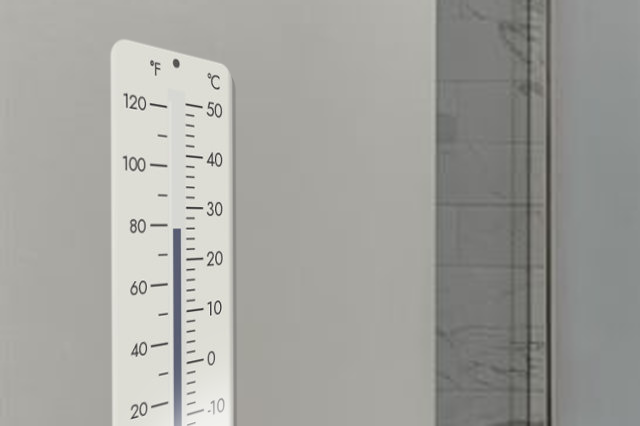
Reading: 26 °C
